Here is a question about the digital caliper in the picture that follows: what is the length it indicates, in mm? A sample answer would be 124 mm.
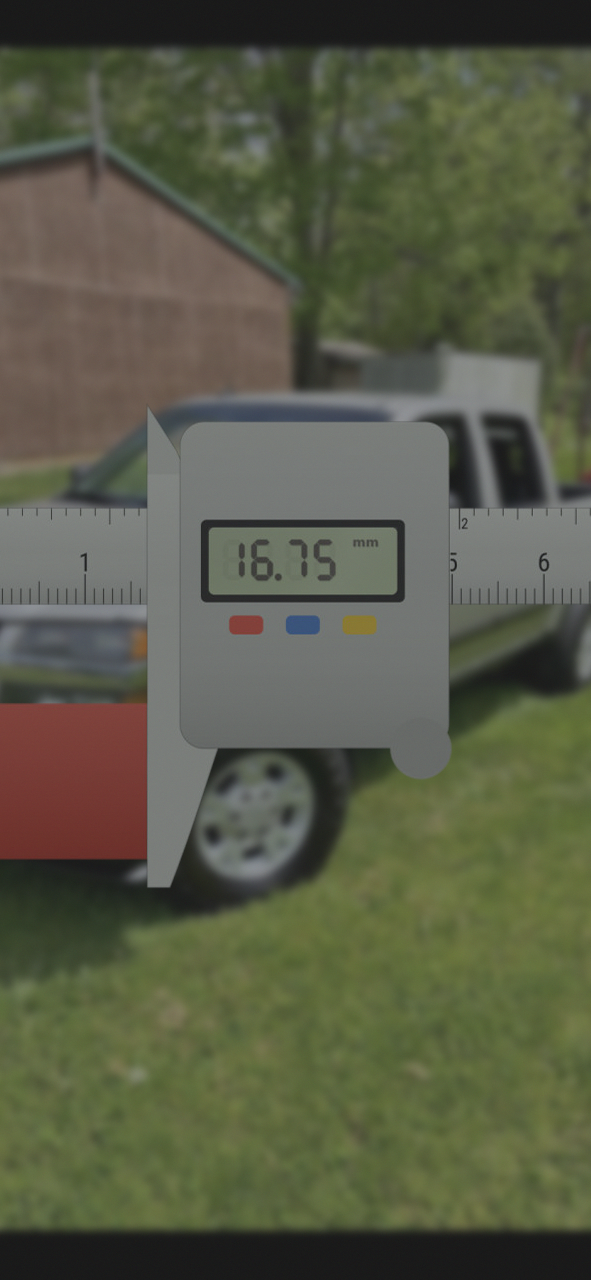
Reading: 16.75 mm
